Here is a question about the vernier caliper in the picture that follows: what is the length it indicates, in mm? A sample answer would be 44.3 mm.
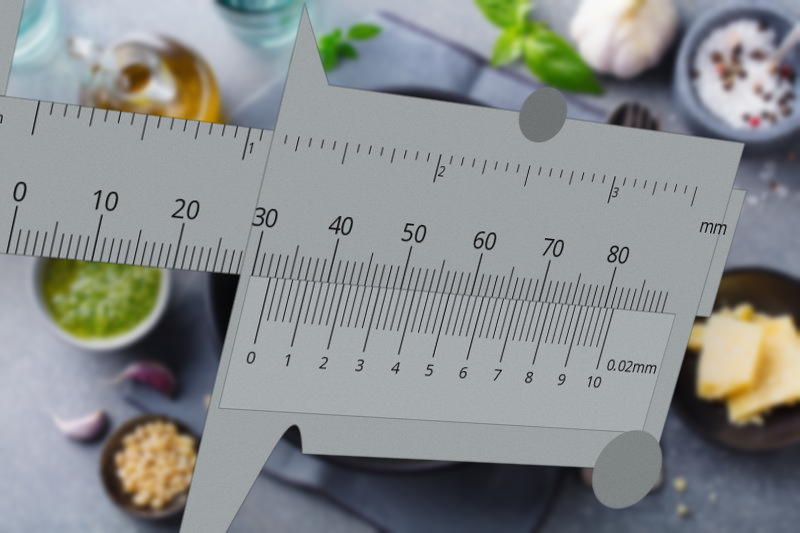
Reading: 32.4 mm
